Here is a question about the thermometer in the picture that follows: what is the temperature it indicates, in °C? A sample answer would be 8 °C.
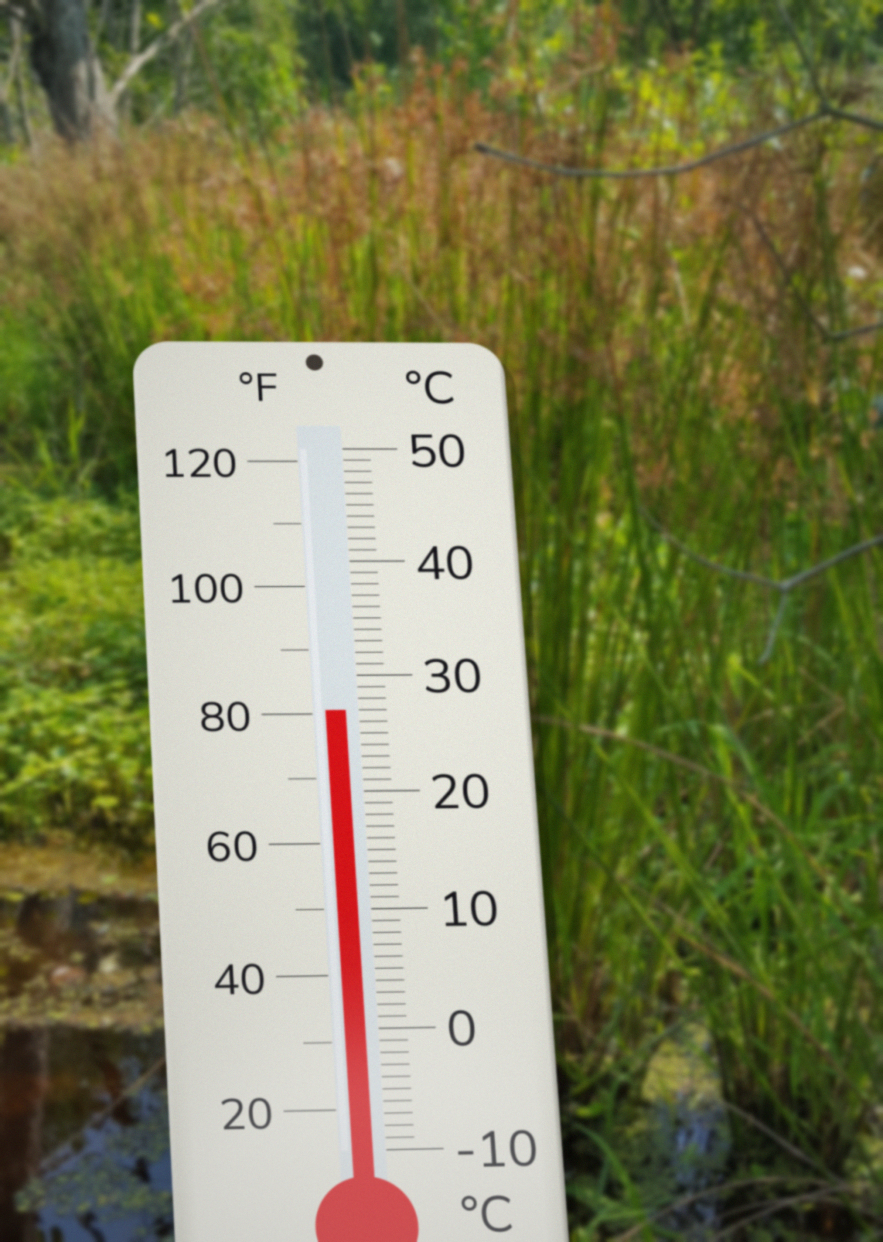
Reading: 27 °C
